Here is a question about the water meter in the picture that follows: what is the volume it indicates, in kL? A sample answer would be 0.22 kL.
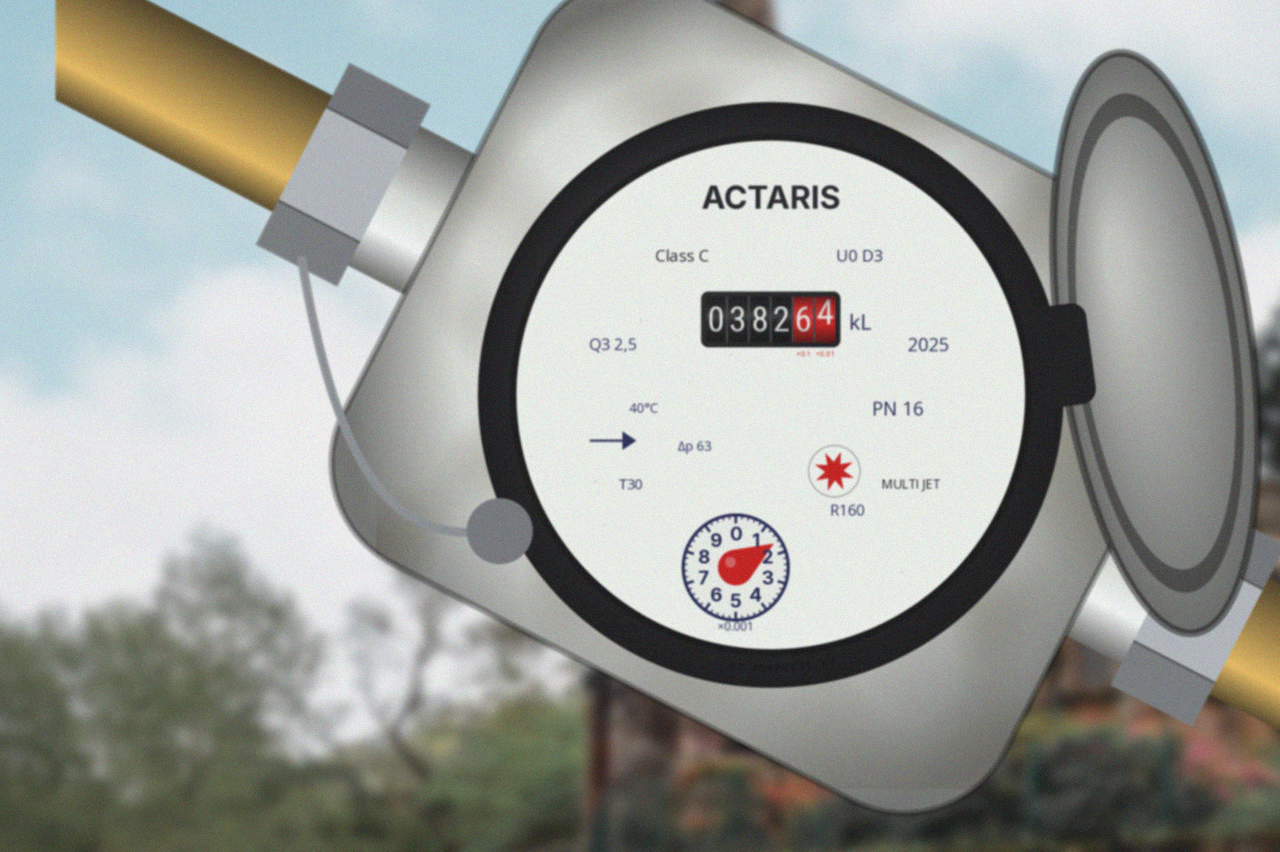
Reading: 382.641 kL
